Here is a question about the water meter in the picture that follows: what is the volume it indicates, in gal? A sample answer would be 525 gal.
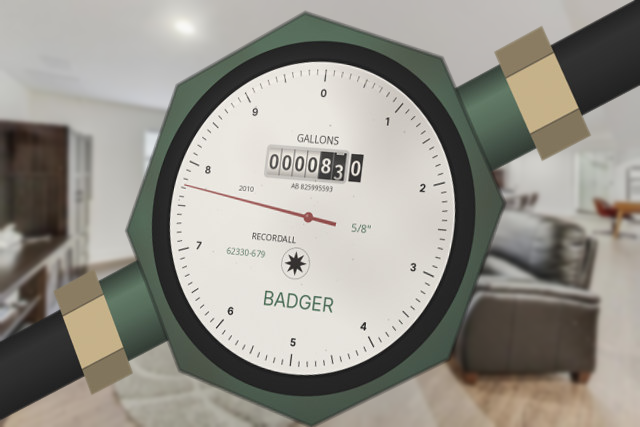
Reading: 827.7 gal
